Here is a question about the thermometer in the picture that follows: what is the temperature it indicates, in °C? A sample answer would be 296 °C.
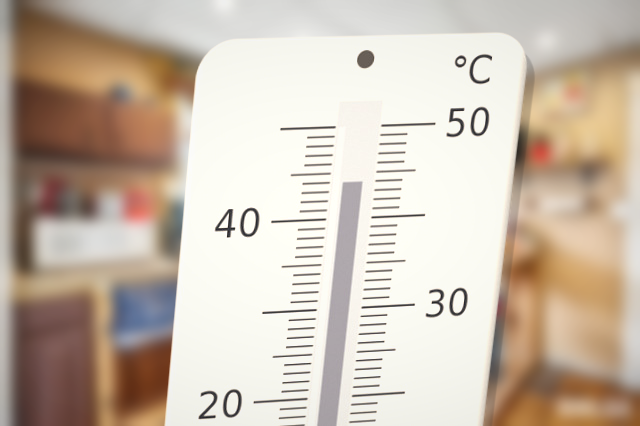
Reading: 44 °C
